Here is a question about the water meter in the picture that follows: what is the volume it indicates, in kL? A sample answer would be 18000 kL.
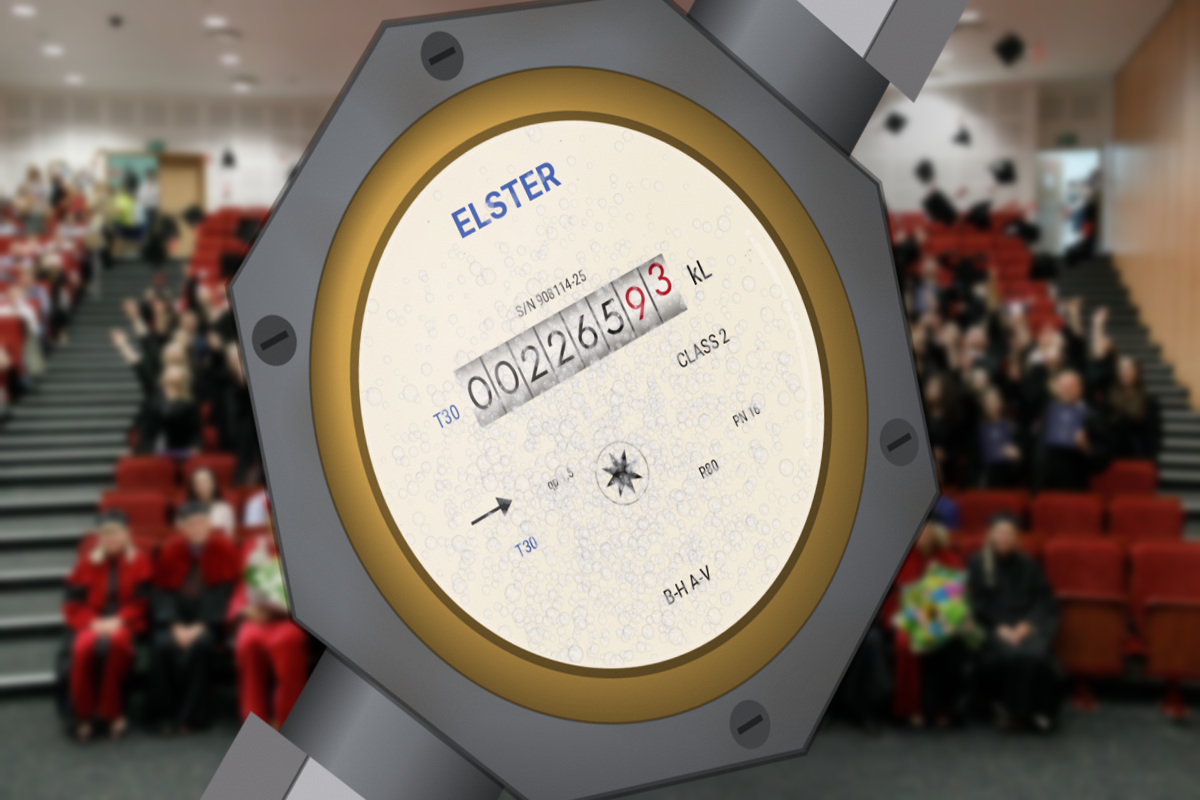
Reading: 2265.93 kL
